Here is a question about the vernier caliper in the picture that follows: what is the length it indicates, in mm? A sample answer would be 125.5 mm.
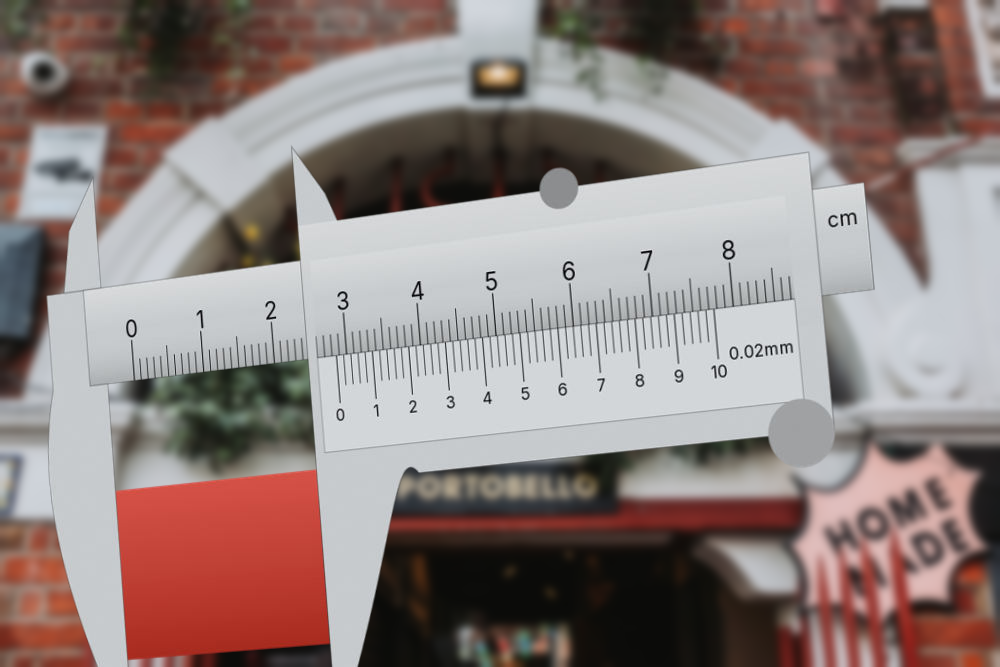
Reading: 28.6 mm
